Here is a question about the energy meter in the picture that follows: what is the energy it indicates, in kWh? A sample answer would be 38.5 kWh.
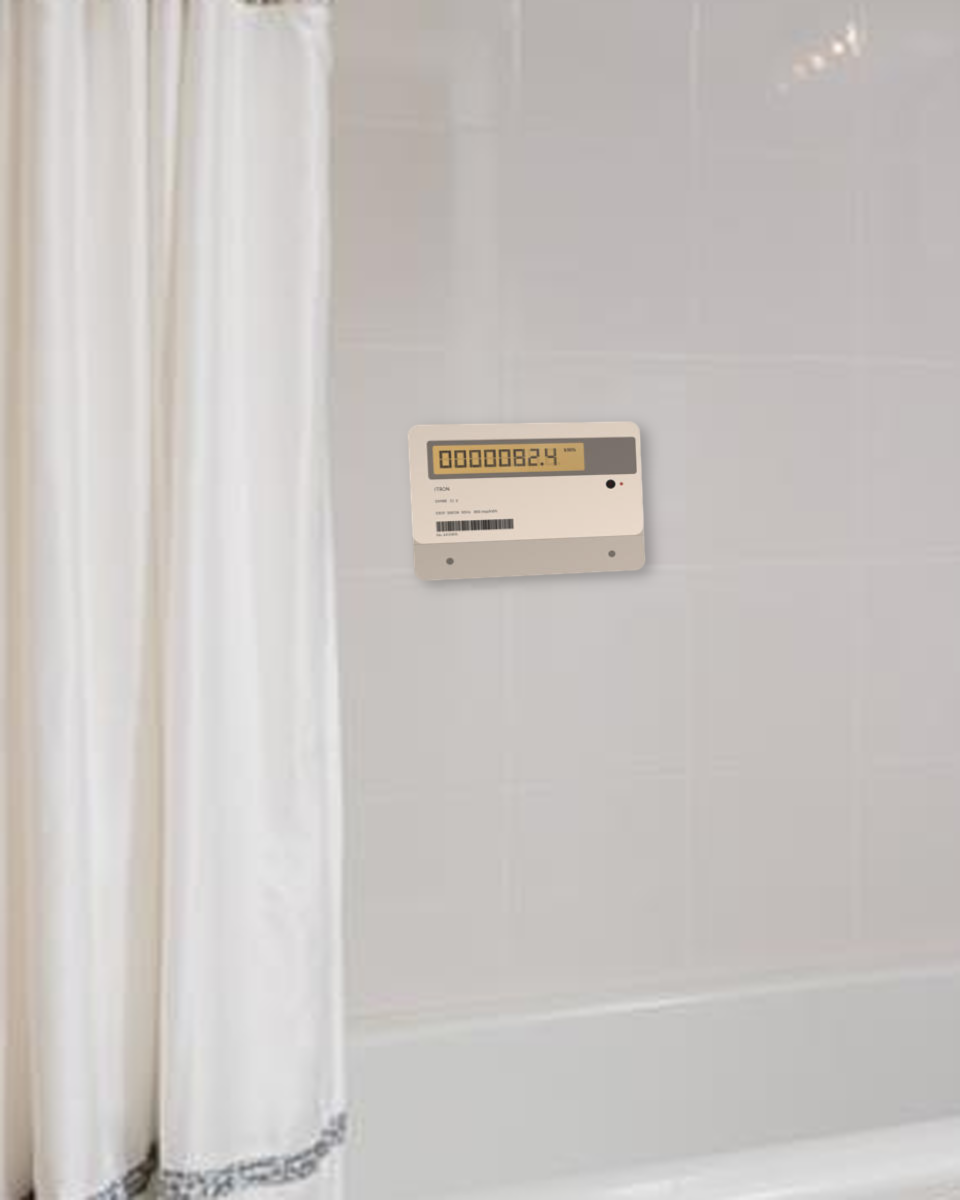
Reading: 82.4 kWh
